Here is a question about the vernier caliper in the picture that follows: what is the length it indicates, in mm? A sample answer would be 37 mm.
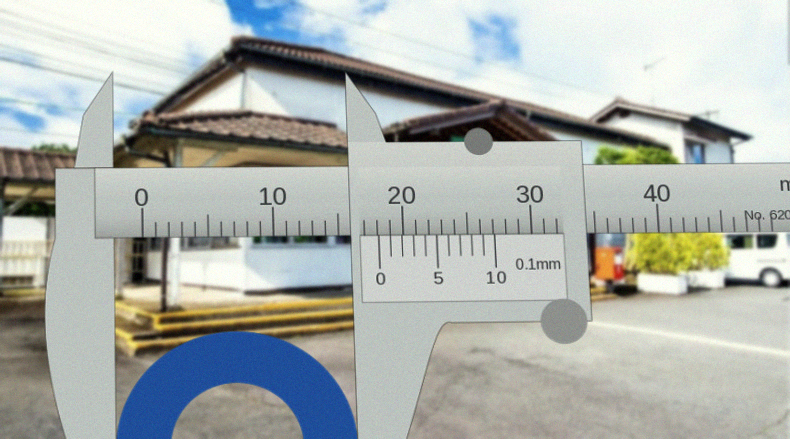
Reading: 18.1 mm
